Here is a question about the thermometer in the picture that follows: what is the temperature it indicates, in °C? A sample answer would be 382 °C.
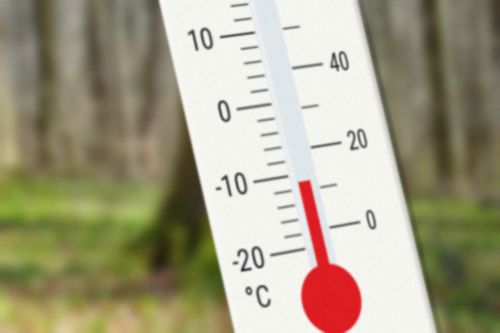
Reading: -11 °C
